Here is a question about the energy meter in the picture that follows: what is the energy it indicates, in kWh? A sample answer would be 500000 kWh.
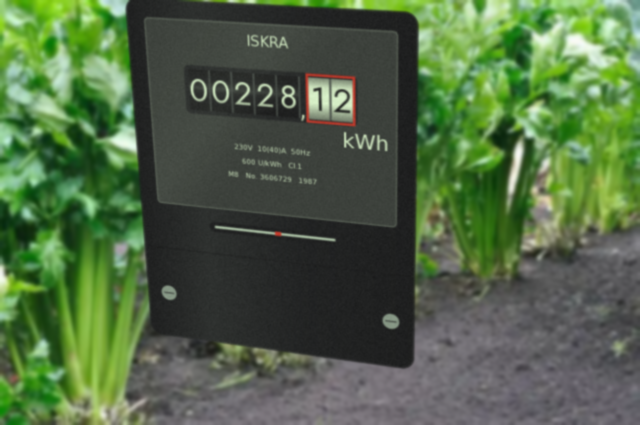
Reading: 228.12 kWh
